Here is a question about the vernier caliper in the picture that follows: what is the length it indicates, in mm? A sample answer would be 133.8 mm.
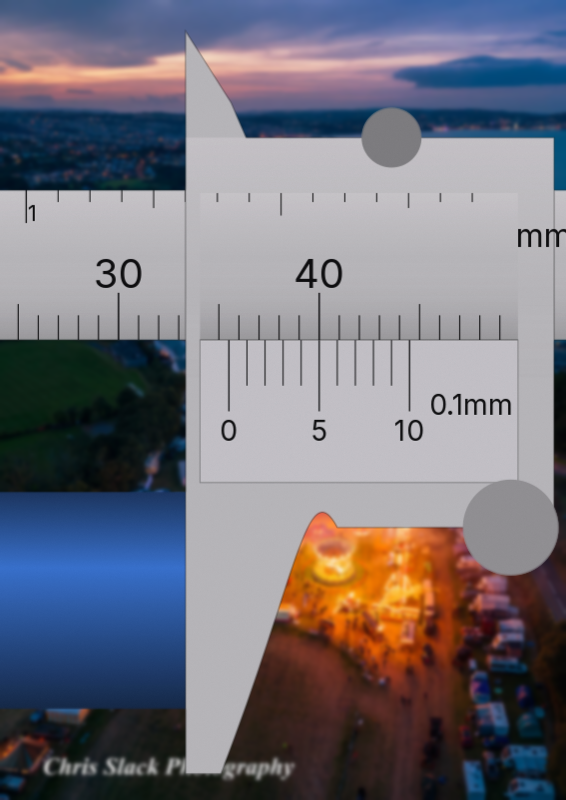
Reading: 35.5 mm
